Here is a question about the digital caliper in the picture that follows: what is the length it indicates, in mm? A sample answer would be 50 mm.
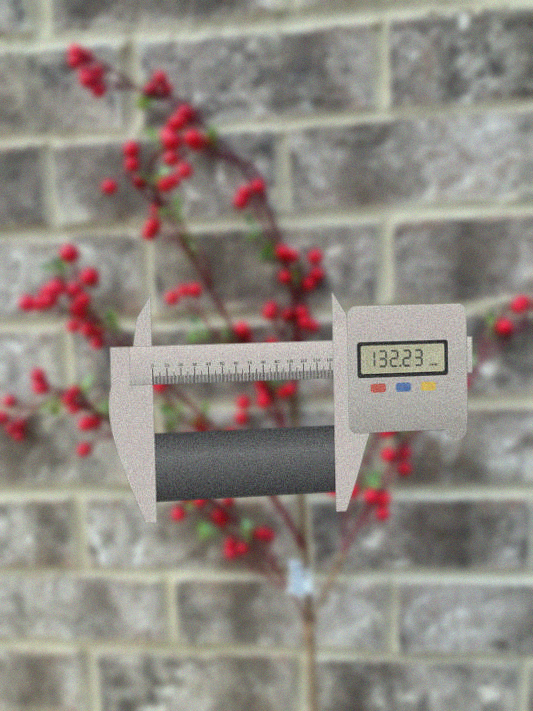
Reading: 132.23 mm
